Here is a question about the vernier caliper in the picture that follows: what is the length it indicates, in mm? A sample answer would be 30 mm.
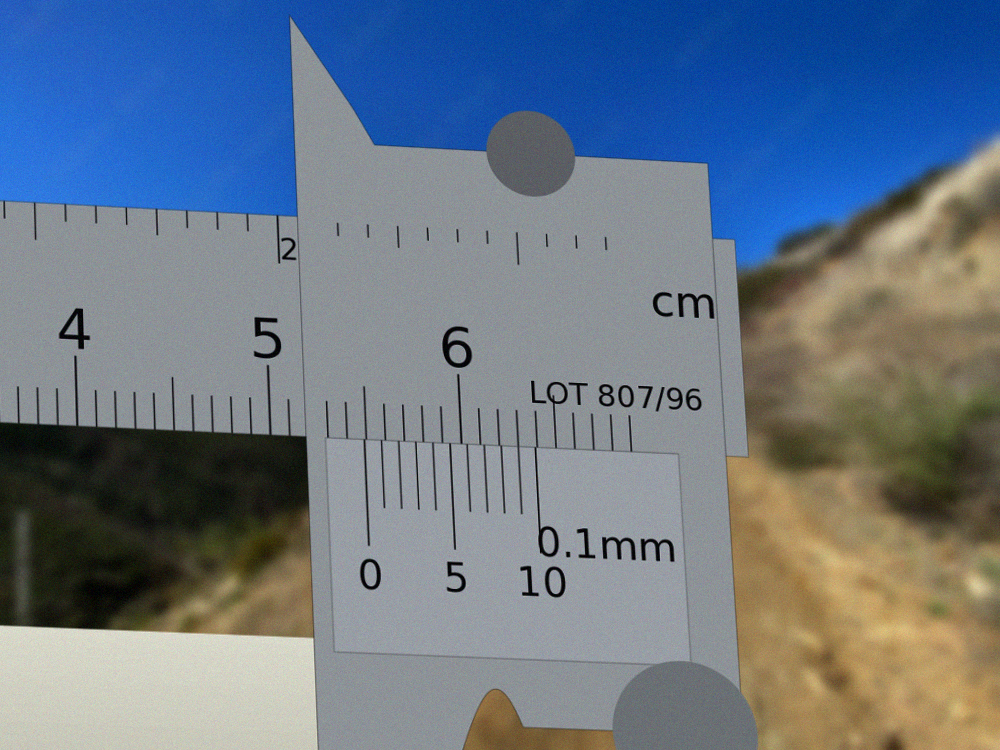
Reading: 54.9 mm
